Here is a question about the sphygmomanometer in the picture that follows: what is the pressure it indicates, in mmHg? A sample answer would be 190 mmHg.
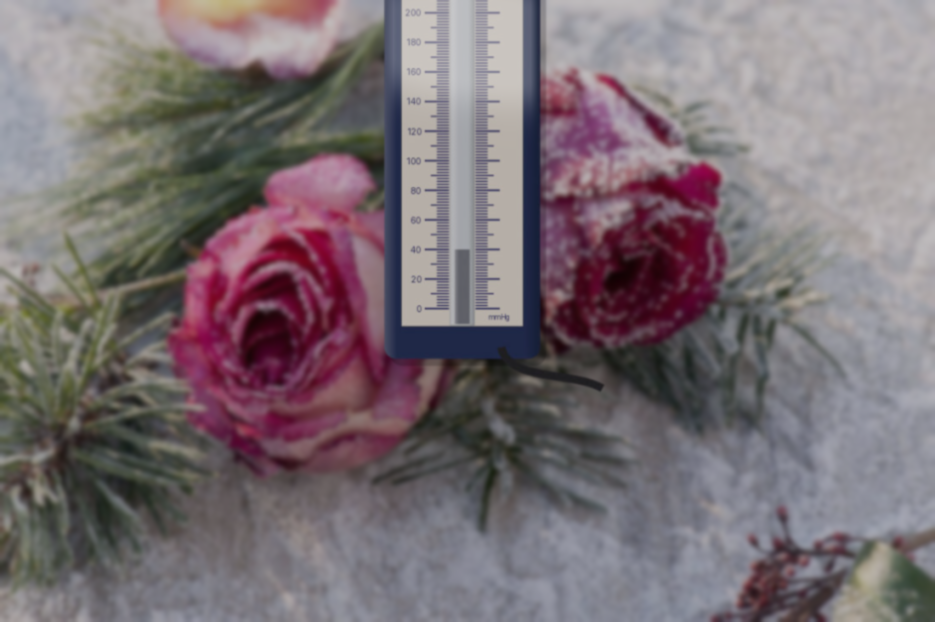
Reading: 40 mmHg
